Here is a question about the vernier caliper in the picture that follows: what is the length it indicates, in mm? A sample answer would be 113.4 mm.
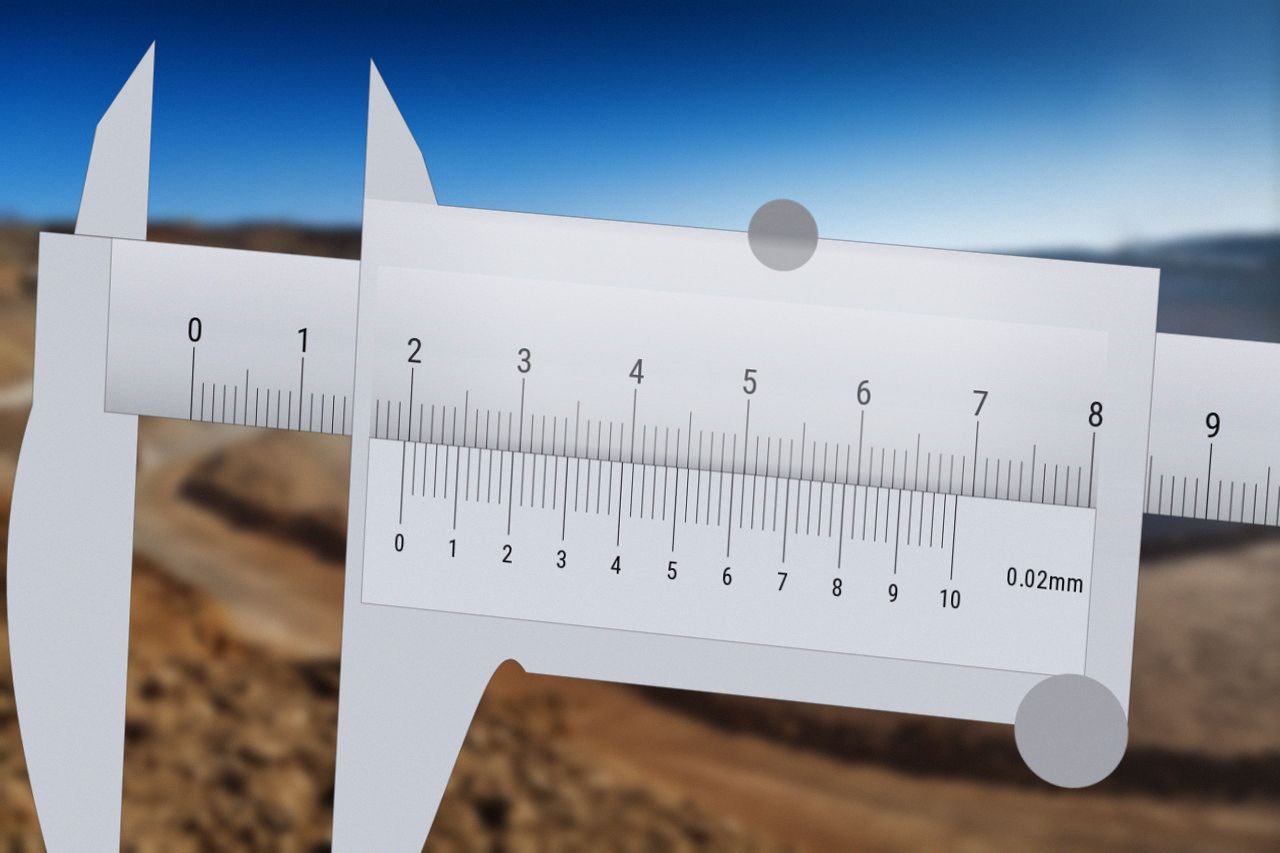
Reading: 19.6 mm
